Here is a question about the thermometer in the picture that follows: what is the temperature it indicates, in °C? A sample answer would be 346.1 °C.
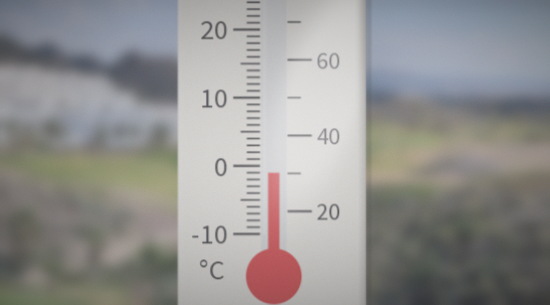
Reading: -1 °C
